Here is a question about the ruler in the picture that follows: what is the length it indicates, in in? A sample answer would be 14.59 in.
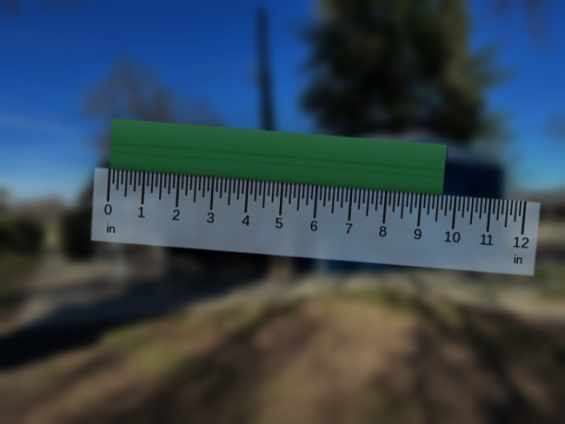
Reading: 9.625 in
